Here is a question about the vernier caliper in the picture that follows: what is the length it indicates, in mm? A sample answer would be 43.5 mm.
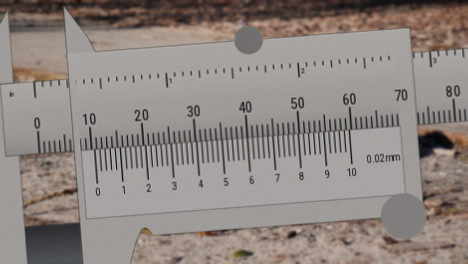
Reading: 10.6 mm
